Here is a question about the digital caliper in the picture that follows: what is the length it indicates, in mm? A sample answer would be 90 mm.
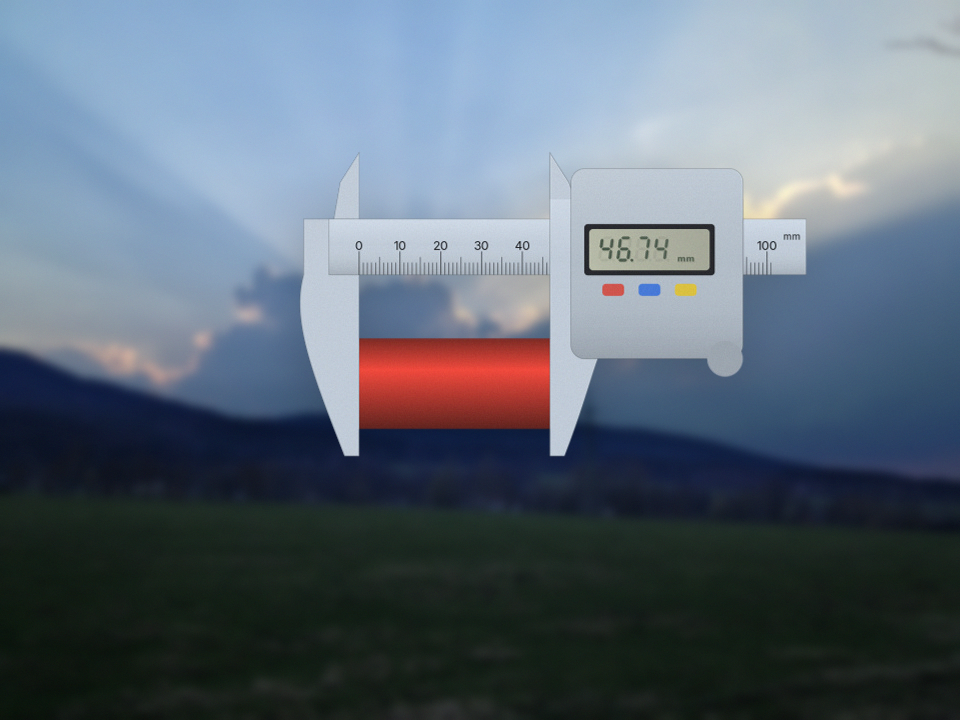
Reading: 46.74 mm
